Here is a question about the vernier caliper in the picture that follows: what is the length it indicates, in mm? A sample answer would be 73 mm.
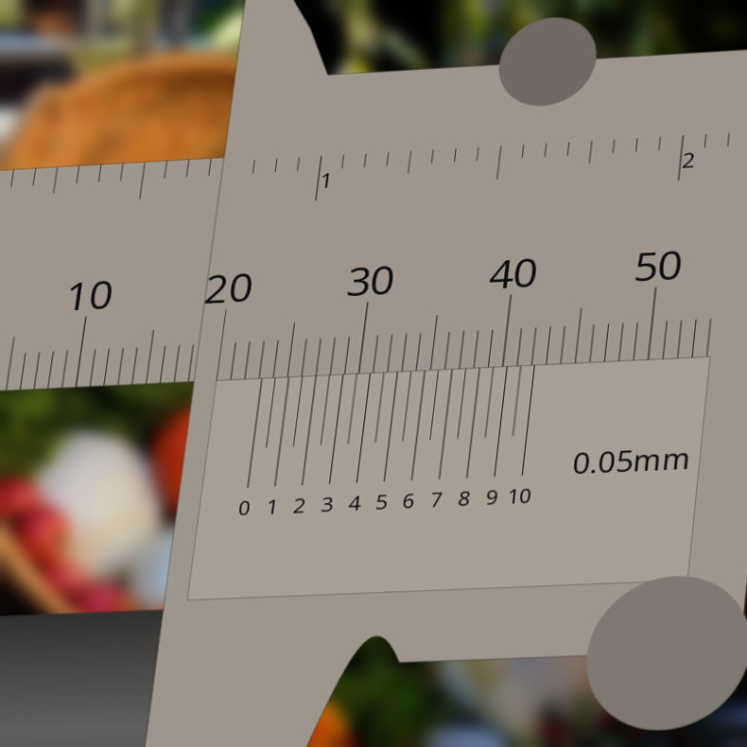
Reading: 23.2 mm
